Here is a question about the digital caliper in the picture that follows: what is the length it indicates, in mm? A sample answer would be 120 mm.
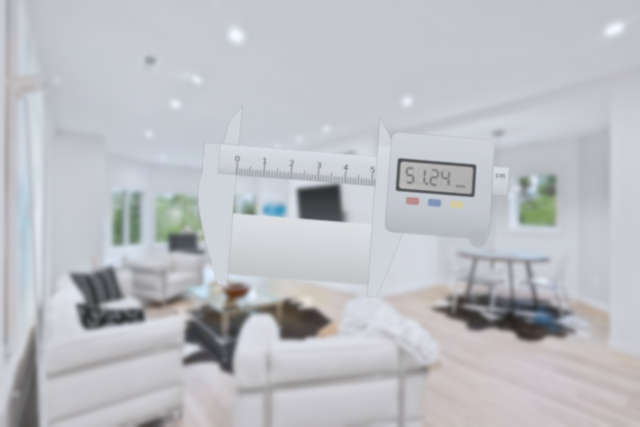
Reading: 51.24 mm
